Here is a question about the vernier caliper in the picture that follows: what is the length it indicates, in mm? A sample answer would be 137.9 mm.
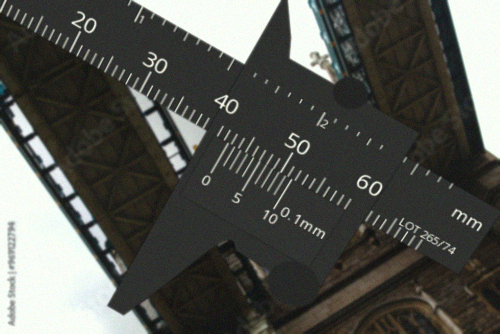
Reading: 42.6 mm
